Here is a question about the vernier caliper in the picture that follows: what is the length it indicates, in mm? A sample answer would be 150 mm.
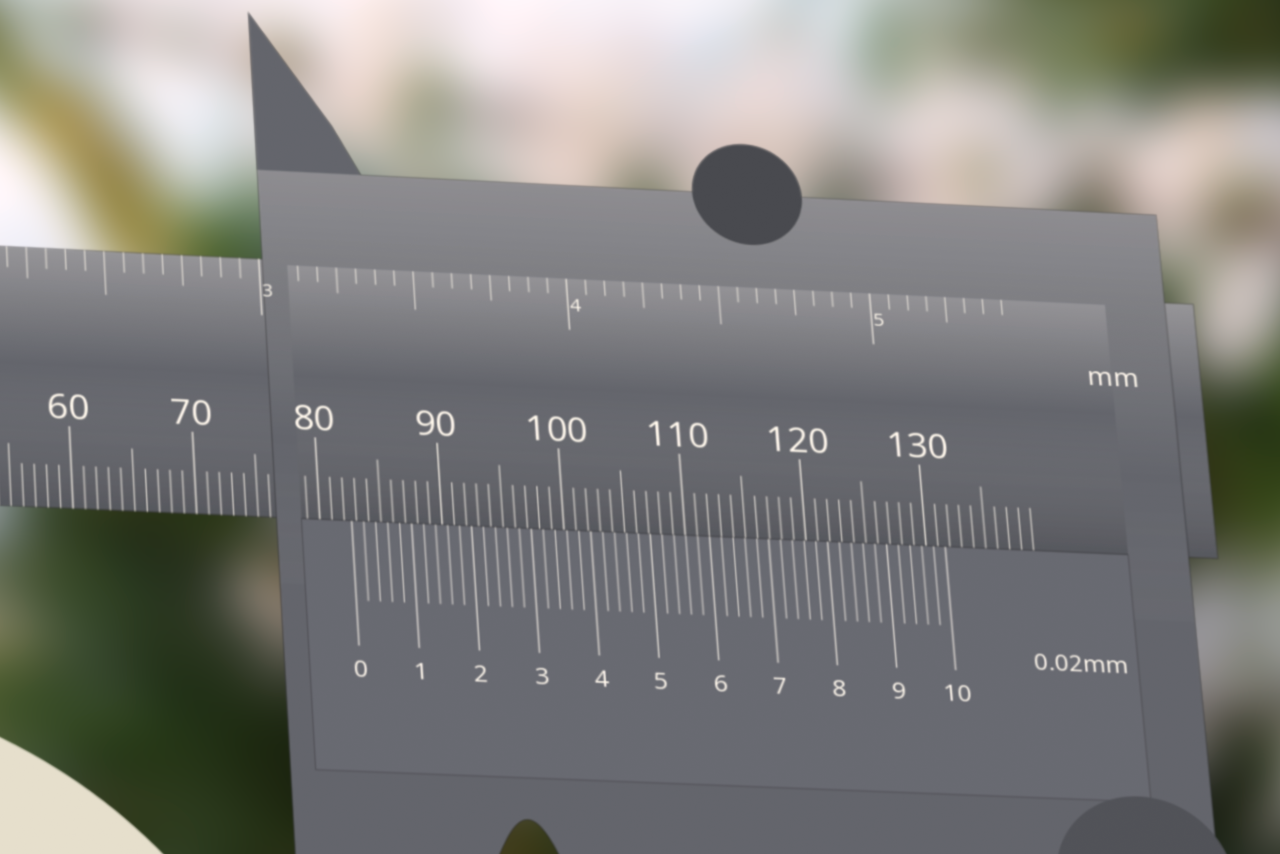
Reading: 82.6 mm
